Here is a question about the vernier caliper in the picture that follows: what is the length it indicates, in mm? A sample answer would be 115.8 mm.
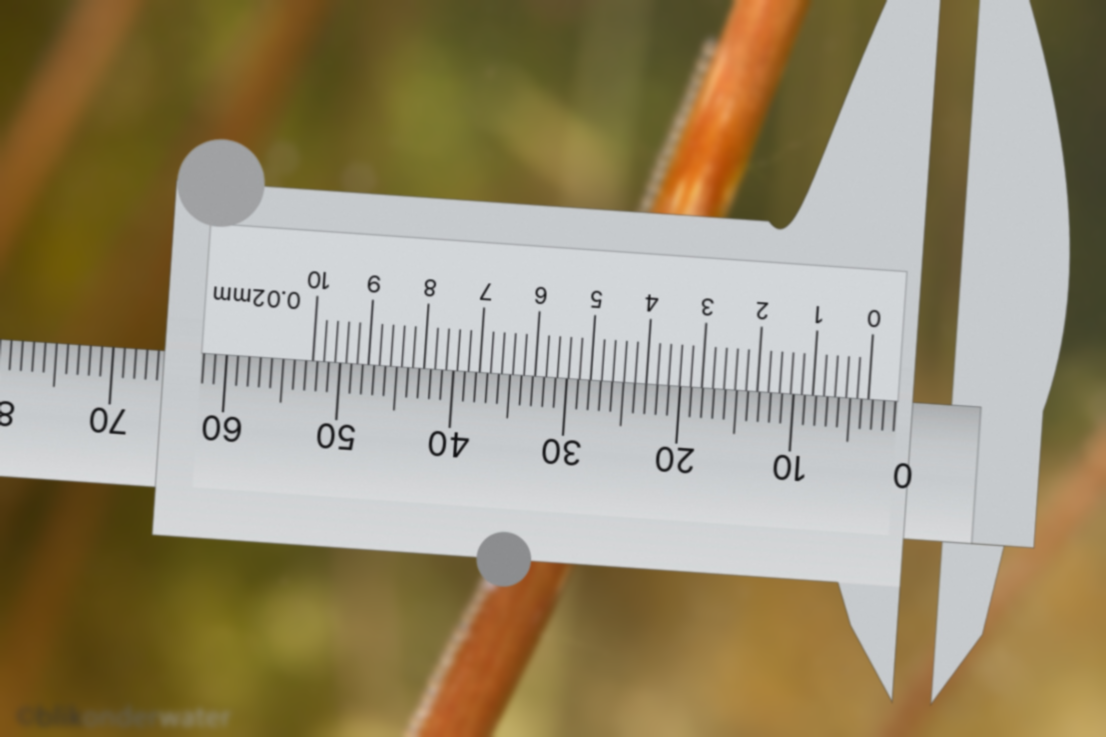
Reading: 3.4 mm
